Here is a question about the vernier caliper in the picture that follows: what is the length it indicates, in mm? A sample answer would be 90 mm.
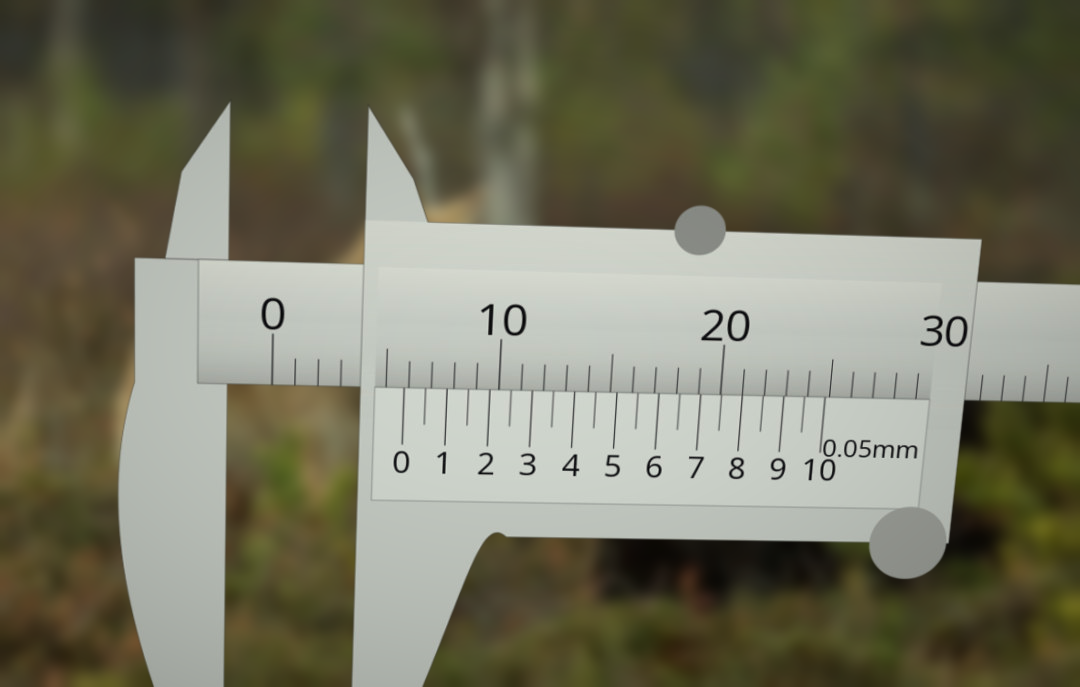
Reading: 5.8 mm
